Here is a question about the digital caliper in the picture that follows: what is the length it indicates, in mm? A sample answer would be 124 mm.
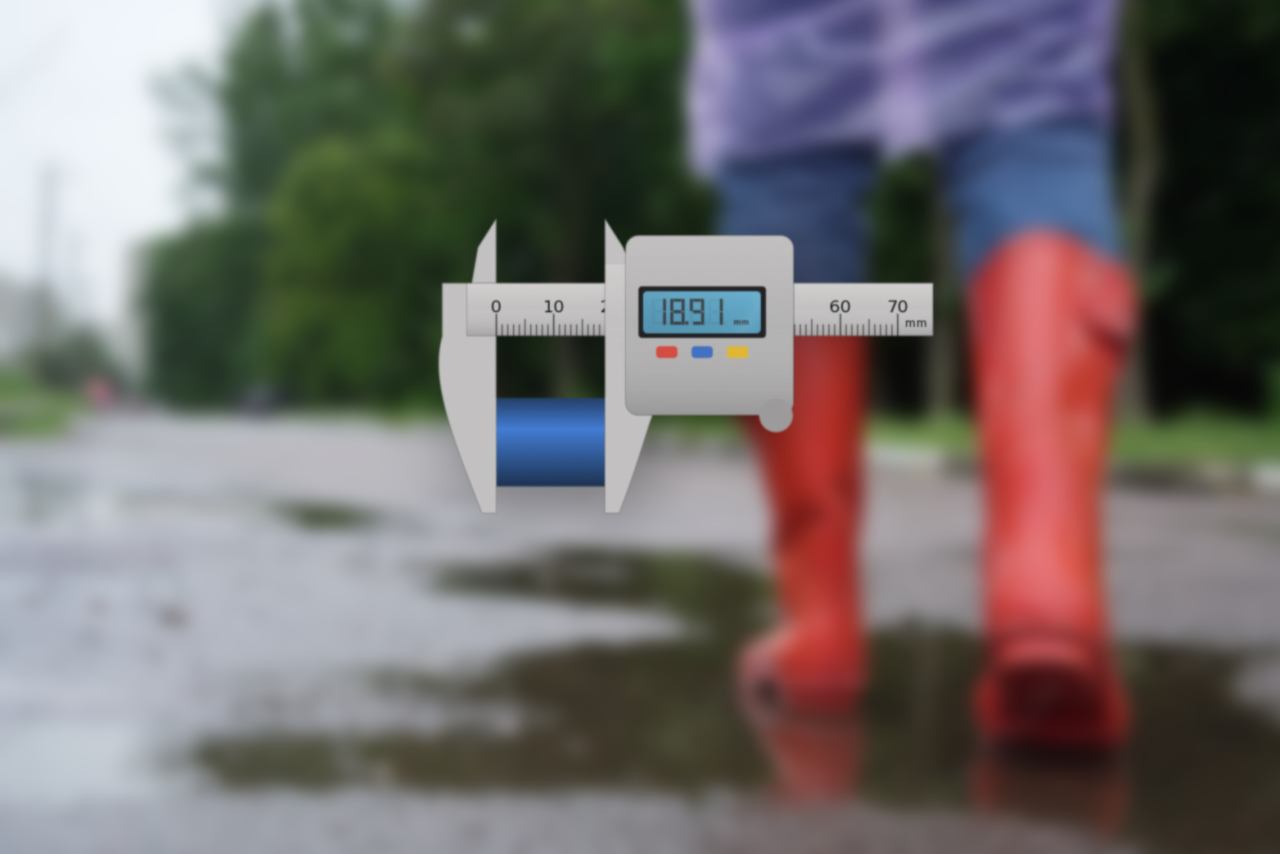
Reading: 18.91 mm
